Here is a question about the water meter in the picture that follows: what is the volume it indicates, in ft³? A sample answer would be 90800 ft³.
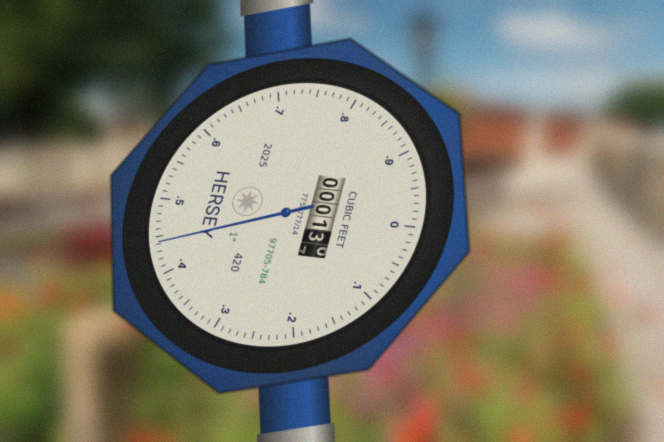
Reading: 136.44 ft³
